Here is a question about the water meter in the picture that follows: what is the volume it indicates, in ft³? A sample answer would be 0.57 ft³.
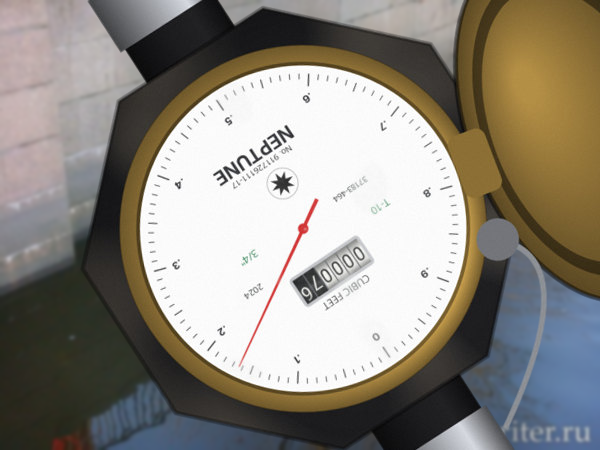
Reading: 76.16 ft³
